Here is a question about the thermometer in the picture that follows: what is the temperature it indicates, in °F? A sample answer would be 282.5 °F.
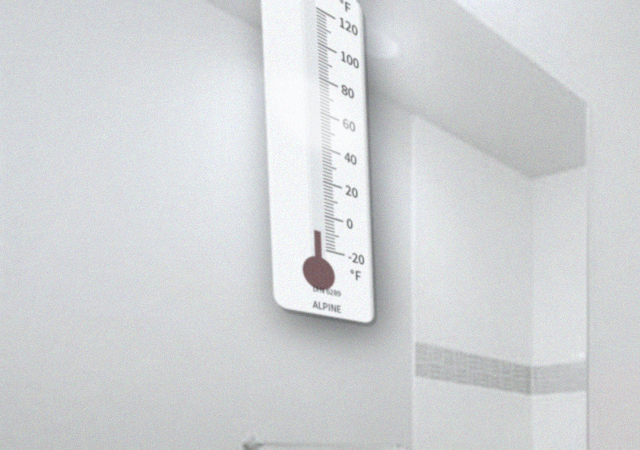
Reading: -10 °F
